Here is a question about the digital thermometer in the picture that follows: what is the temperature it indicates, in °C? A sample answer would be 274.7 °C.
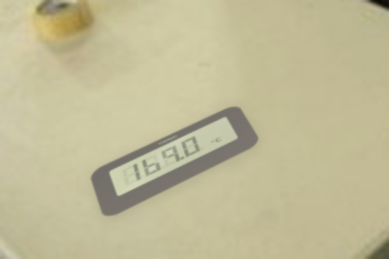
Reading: 169.0 °C
